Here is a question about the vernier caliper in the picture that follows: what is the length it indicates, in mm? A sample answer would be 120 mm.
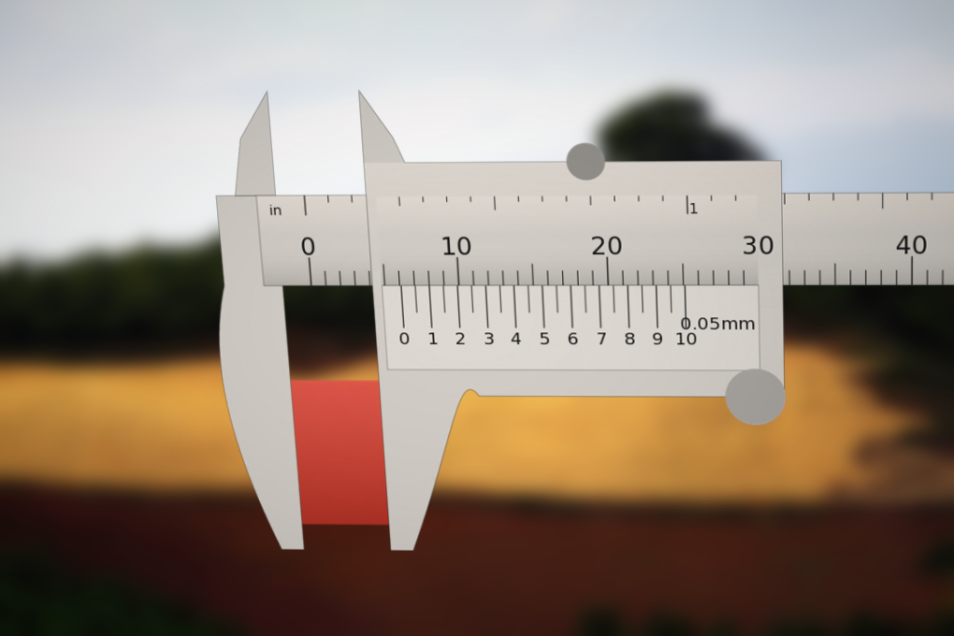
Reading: 6.1 mm
